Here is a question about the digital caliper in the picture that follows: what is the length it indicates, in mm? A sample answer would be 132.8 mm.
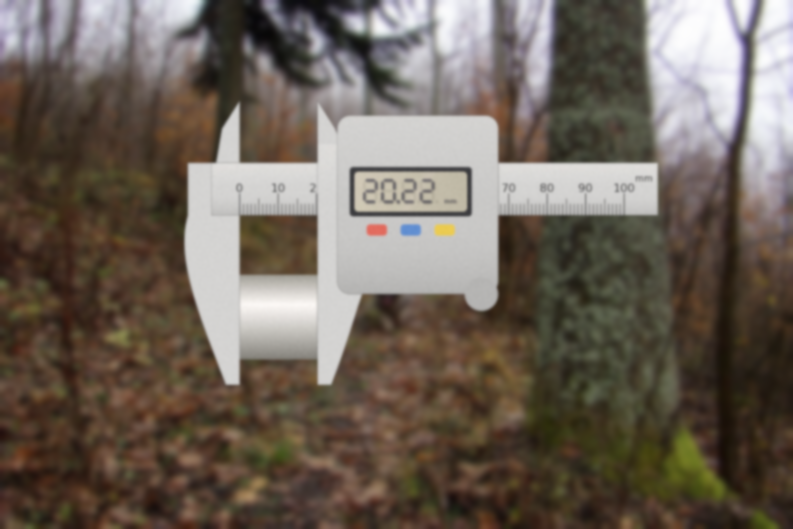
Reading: 20.22 mm
